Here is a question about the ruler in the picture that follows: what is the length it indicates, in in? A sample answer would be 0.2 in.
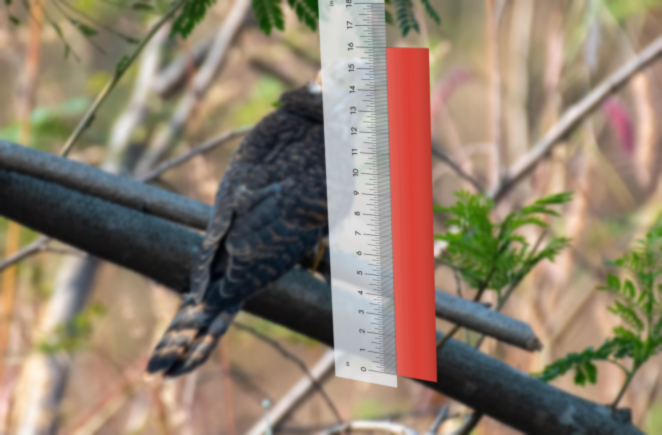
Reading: 16 in
